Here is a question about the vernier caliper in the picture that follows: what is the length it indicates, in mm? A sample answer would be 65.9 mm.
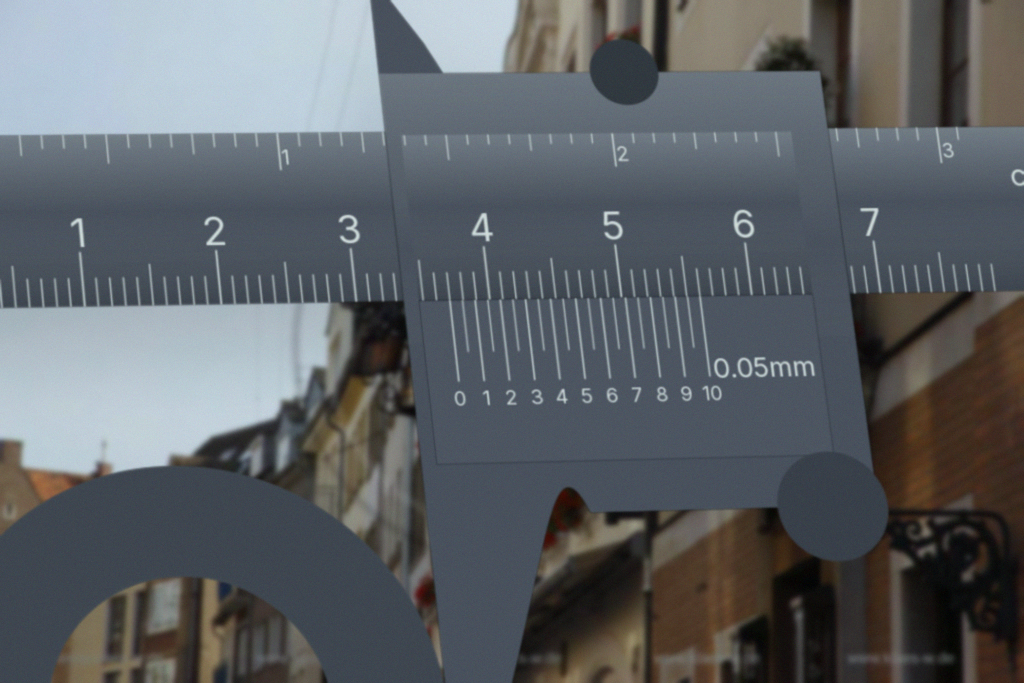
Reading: 37.0 mm
